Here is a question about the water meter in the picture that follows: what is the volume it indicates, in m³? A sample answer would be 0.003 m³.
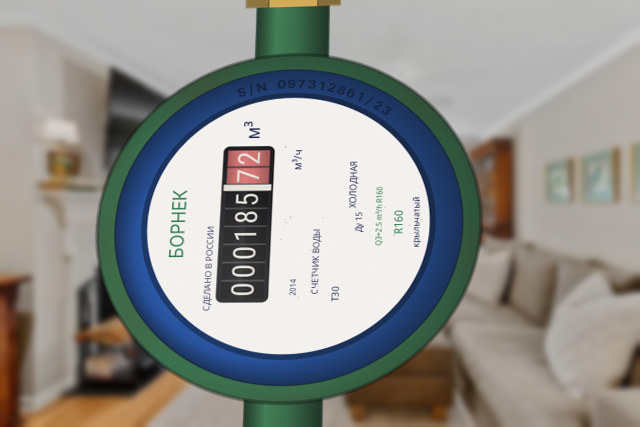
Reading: 185.72 m³
